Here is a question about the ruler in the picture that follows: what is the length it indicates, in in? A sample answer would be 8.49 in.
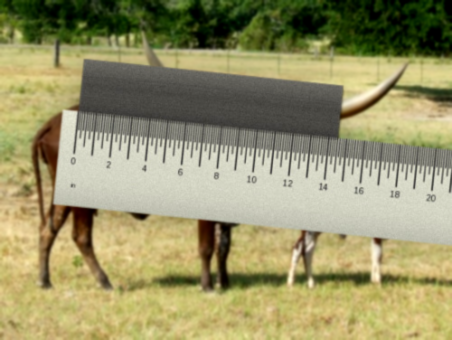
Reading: 14.5 in
